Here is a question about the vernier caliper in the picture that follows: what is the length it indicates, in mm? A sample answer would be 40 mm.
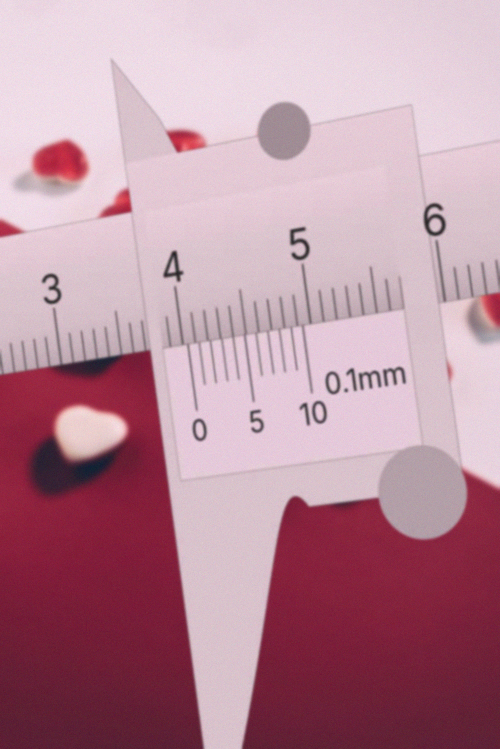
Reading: 40.4 mm
